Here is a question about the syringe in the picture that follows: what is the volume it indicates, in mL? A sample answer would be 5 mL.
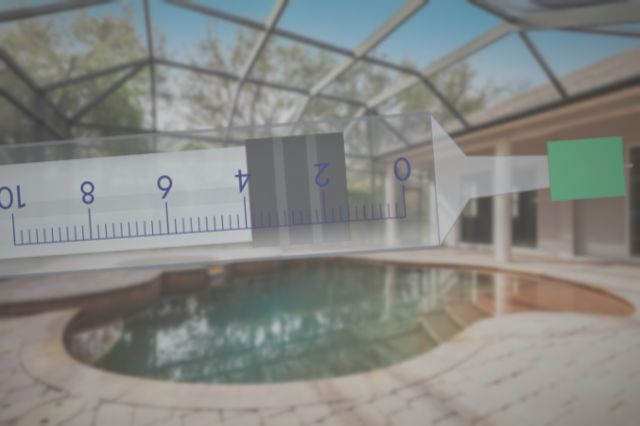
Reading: 1.4 mL
